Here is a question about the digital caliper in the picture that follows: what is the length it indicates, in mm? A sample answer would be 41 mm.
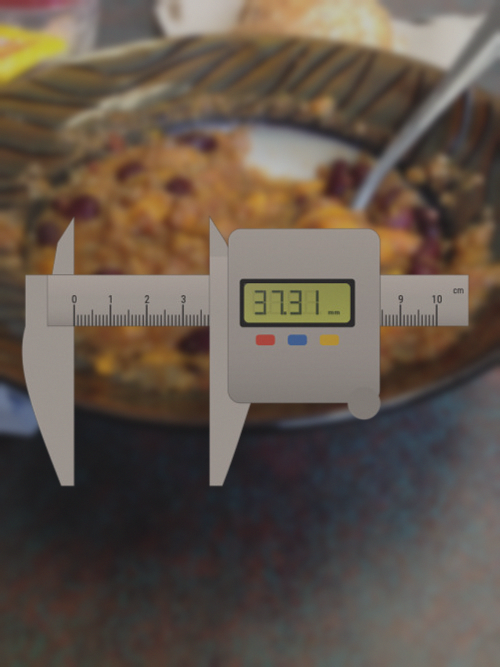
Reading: 37.31 mm
